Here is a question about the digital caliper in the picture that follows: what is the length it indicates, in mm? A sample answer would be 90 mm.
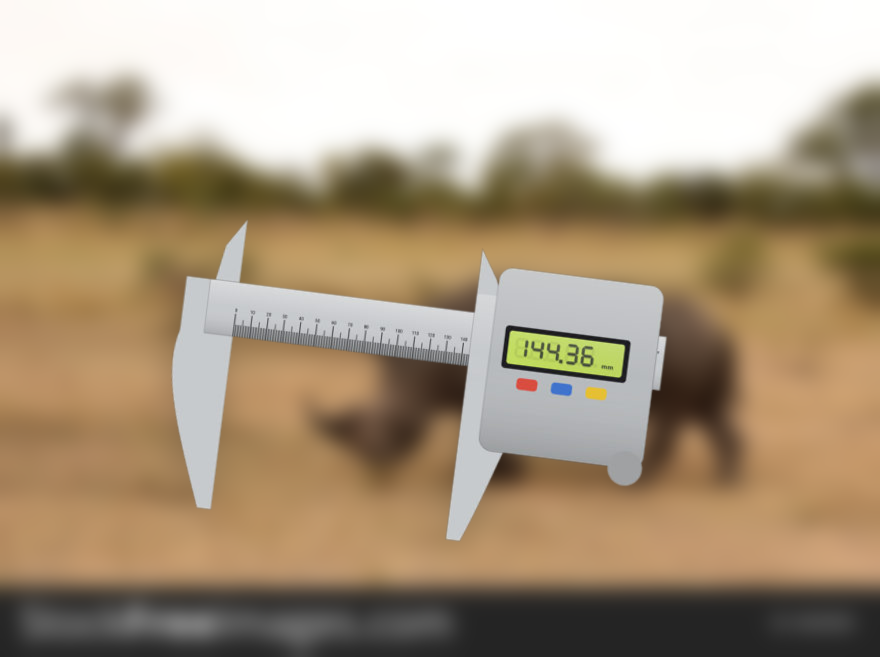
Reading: 144.36 mm
